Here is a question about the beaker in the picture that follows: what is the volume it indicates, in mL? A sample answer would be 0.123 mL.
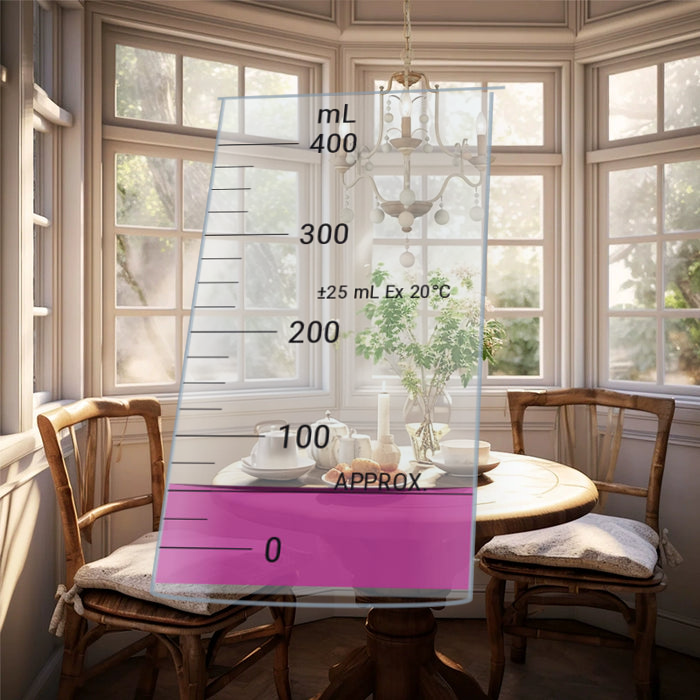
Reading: 50 mL
